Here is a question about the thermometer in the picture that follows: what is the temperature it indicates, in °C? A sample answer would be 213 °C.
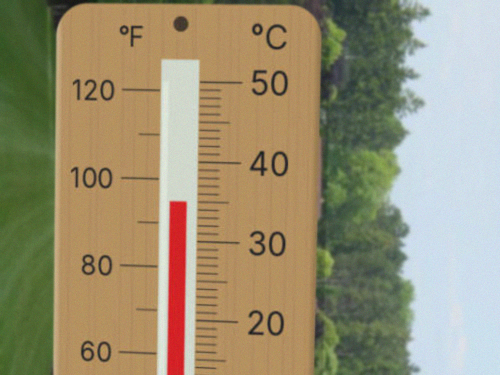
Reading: 35 °C
